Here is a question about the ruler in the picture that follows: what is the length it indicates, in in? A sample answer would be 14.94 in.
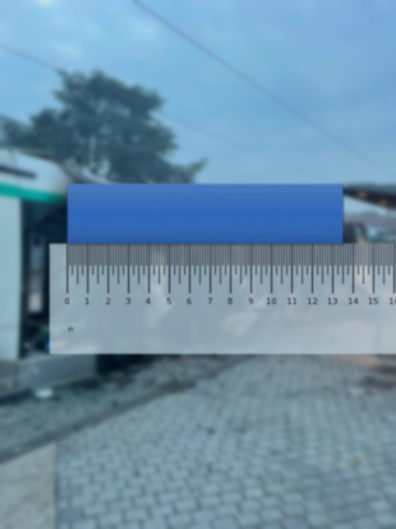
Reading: 13.5 in
